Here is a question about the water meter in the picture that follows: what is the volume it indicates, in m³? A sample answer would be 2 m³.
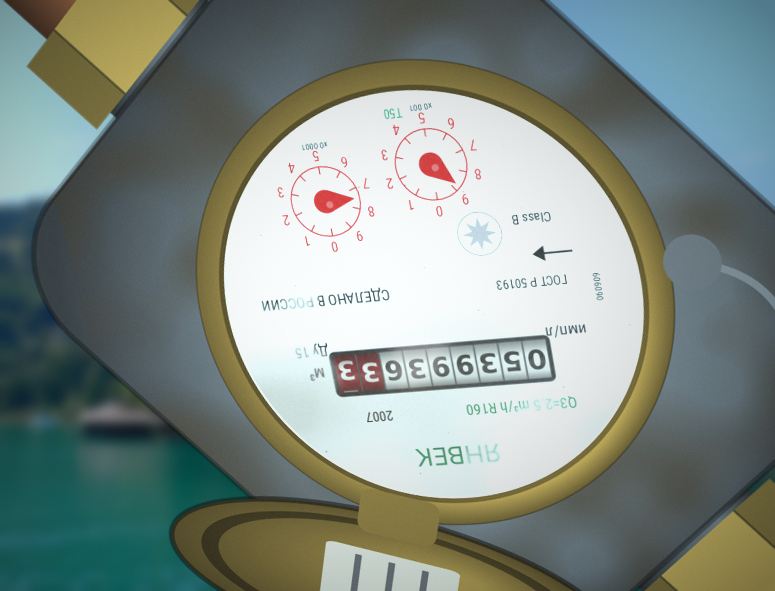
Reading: 539936.3287 m³
